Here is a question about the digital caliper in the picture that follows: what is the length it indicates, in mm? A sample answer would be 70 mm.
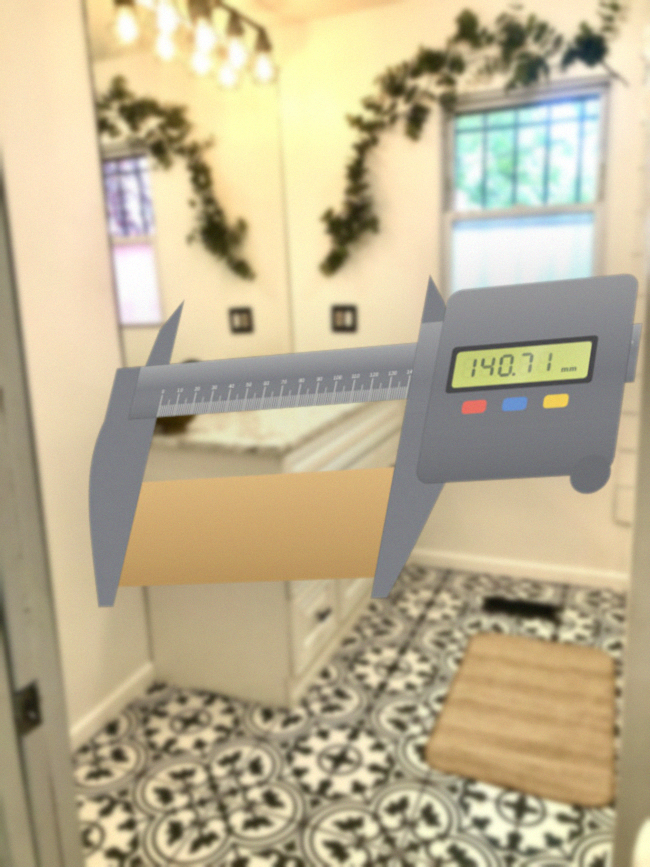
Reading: 140.71 mm
